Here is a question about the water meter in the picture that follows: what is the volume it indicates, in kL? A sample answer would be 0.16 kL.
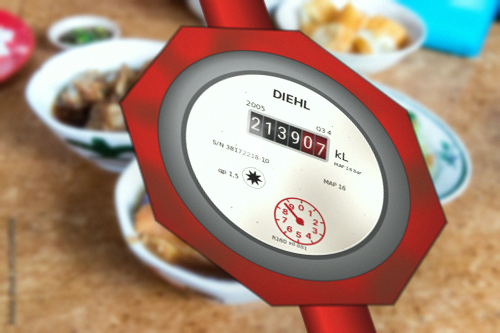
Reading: 2139.068 kL
